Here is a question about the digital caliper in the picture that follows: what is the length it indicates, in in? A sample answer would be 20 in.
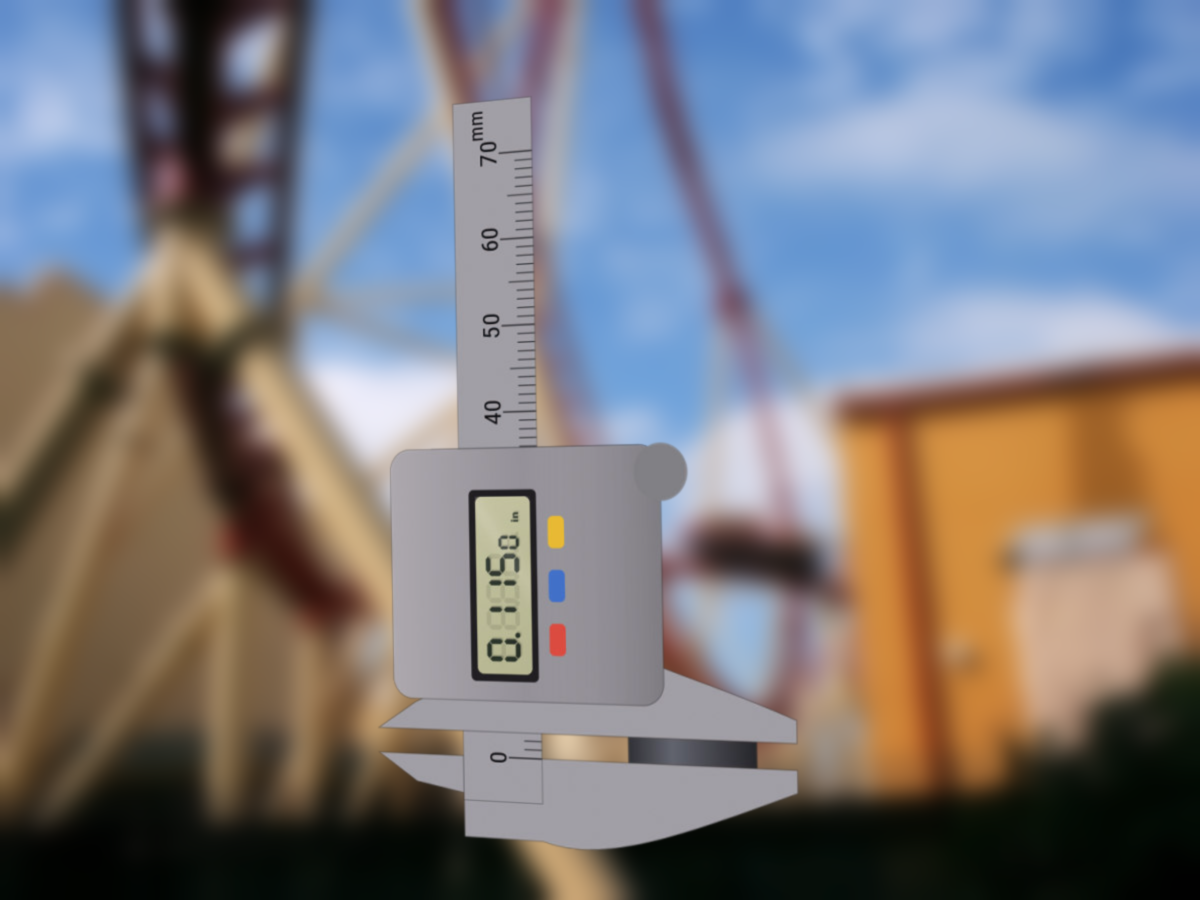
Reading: 0.1150 in
